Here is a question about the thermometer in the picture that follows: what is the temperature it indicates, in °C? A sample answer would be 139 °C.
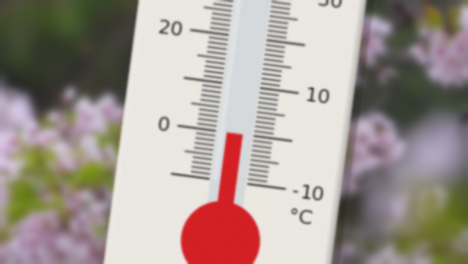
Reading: 0 °C
